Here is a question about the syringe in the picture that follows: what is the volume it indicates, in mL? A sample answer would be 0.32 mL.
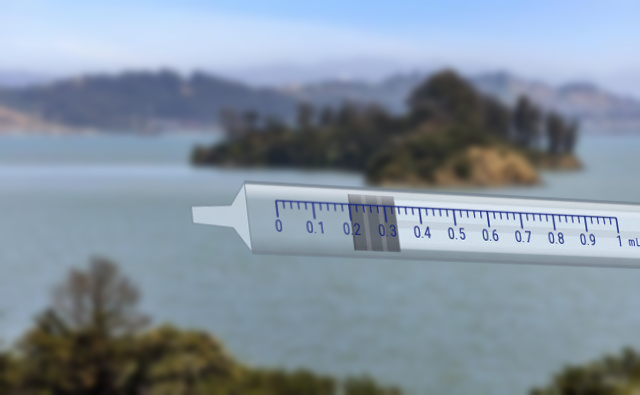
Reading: 0.2 mL
